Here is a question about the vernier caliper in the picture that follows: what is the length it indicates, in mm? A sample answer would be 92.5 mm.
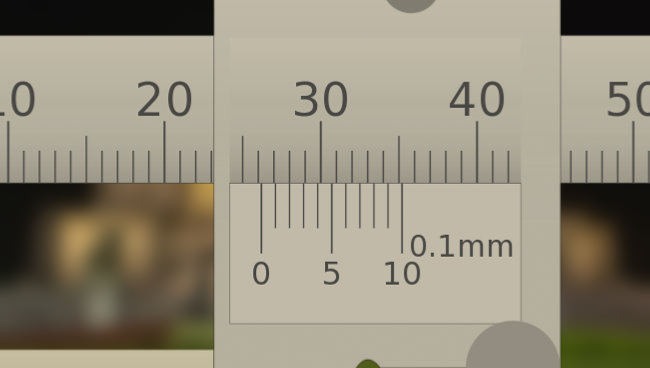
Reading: 26.2 mm
